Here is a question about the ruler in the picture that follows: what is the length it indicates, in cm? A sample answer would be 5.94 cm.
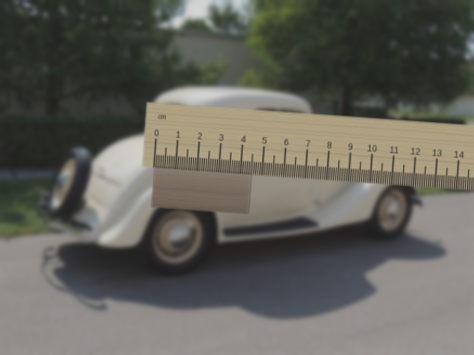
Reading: 4.5 cm
